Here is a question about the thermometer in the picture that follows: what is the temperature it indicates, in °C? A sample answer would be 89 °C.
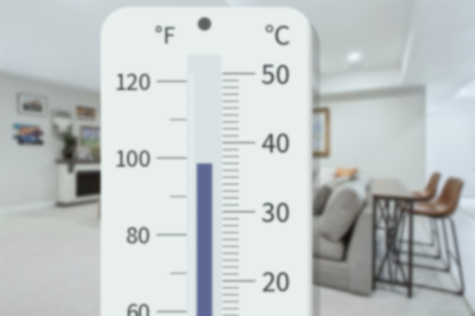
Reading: 37 °C
